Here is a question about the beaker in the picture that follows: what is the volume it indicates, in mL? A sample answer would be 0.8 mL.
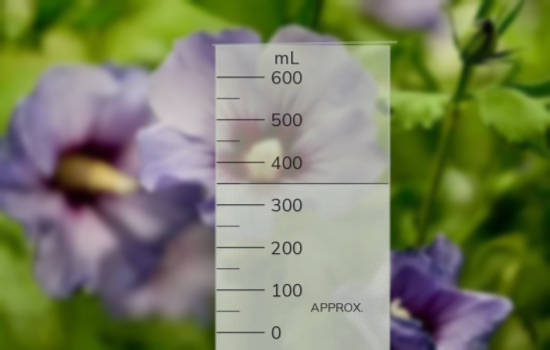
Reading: 350 mL
